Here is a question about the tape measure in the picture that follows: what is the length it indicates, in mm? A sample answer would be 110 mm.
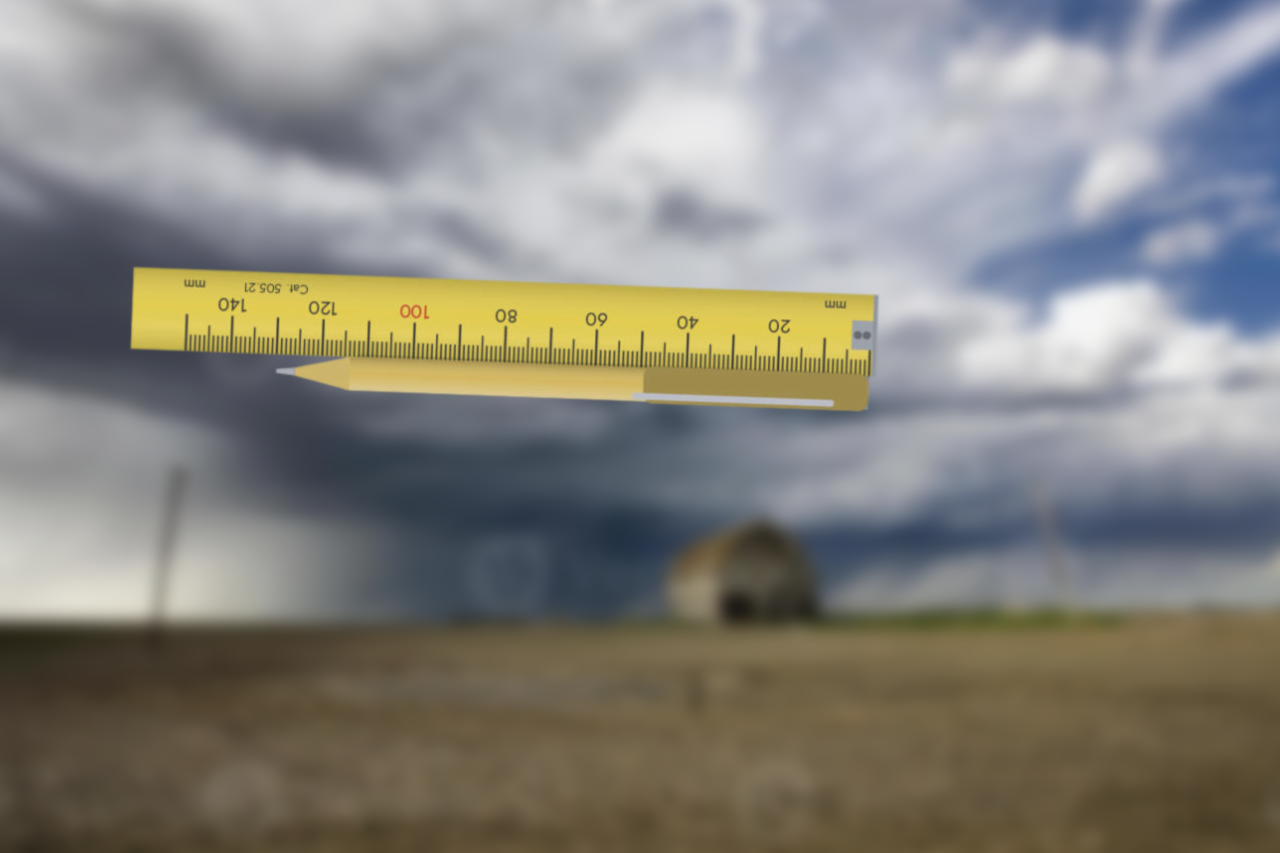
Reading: 130 mm
